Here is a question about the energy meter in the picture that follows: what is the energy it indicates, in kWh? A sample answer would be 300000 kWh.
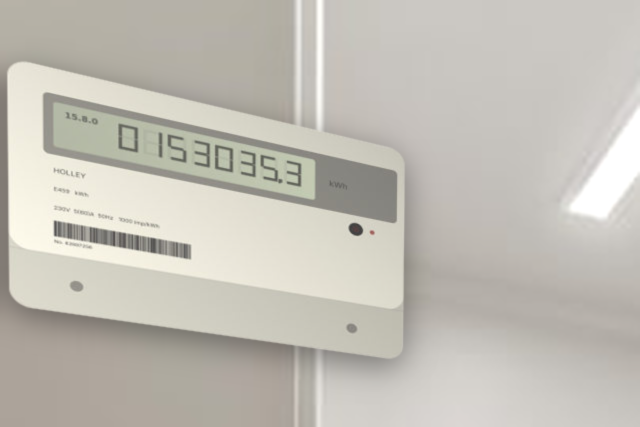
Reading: 153035.3 kWh
